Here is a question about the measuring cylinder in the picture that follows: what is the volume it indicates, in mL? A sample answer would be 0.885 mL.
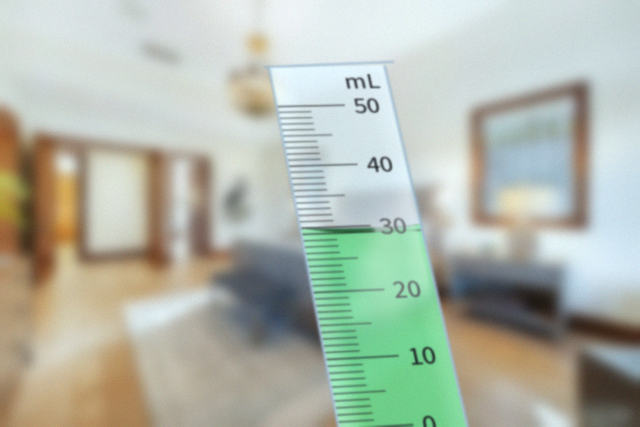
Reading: 29 mL
